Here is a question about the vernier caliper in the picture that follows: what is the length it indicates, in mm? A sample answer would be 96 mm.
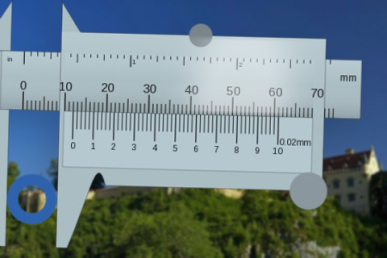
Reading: 12.0 mm
